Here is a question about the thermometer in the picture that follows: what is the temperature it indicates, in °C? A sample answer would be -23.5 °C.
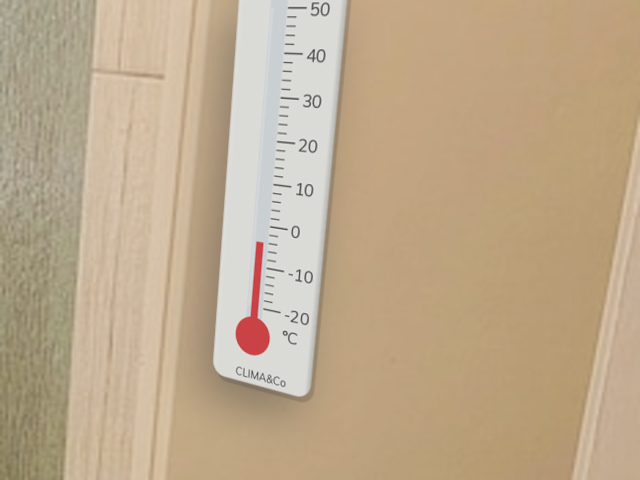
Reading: -4 °C
